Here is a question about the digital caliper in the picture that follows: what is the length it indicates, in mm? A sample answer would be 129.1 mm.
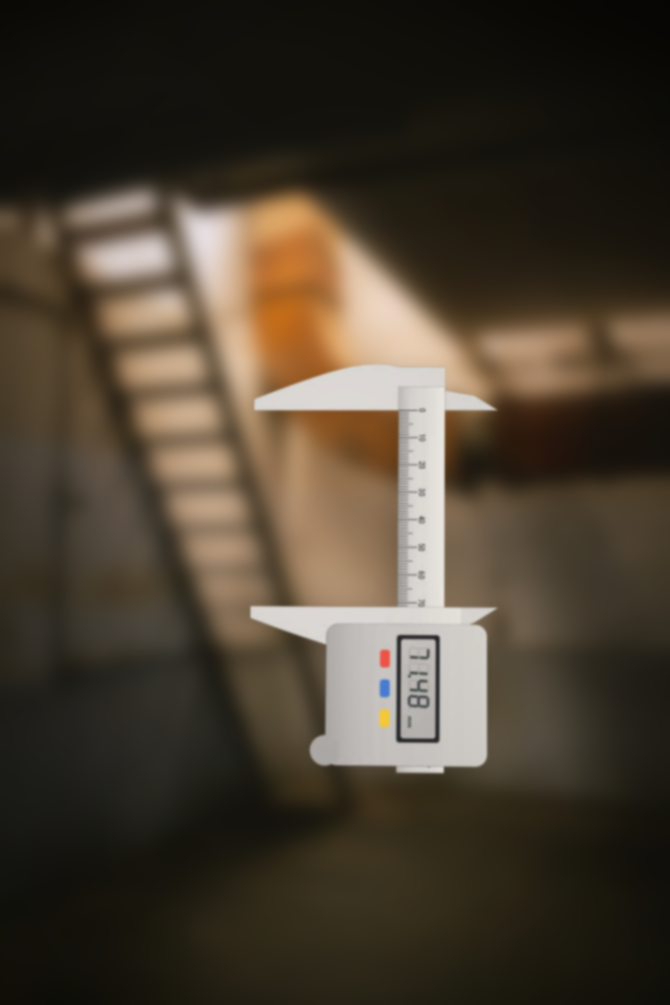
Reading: 71.48 mm
